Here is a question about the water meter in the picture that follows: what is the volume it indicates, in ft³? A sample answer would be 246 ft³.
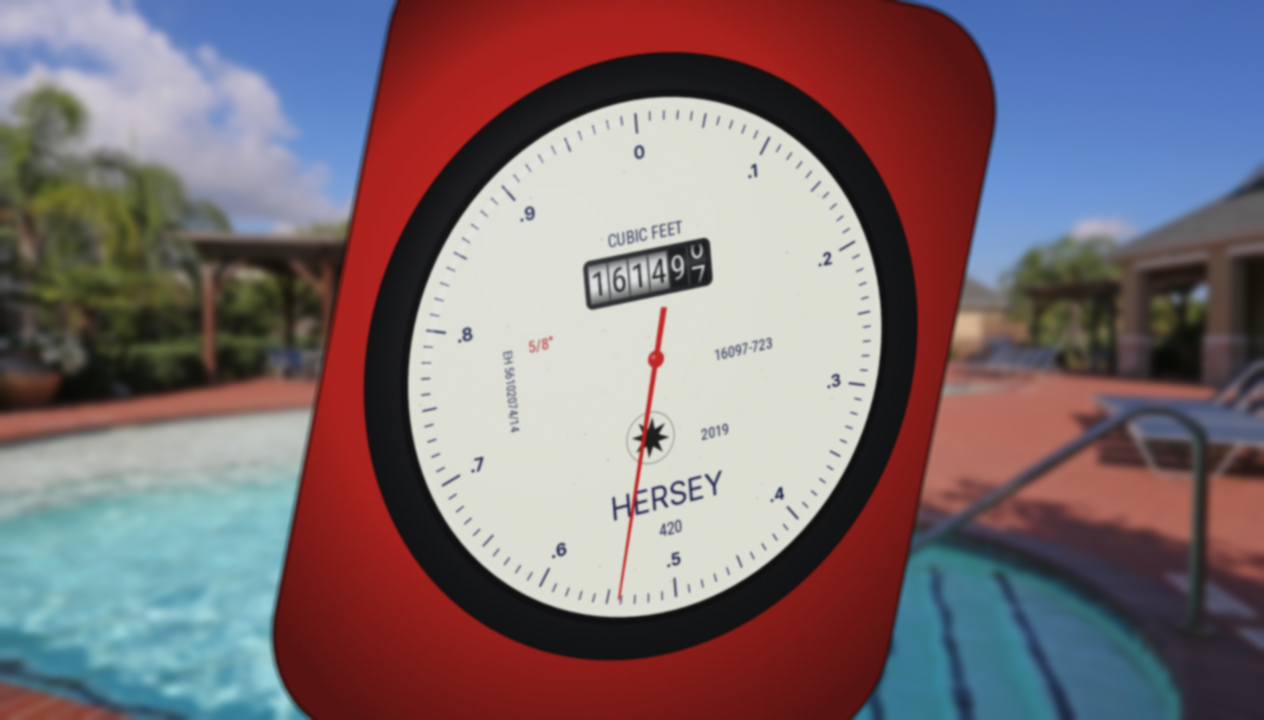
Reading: 161496.54 ft³
